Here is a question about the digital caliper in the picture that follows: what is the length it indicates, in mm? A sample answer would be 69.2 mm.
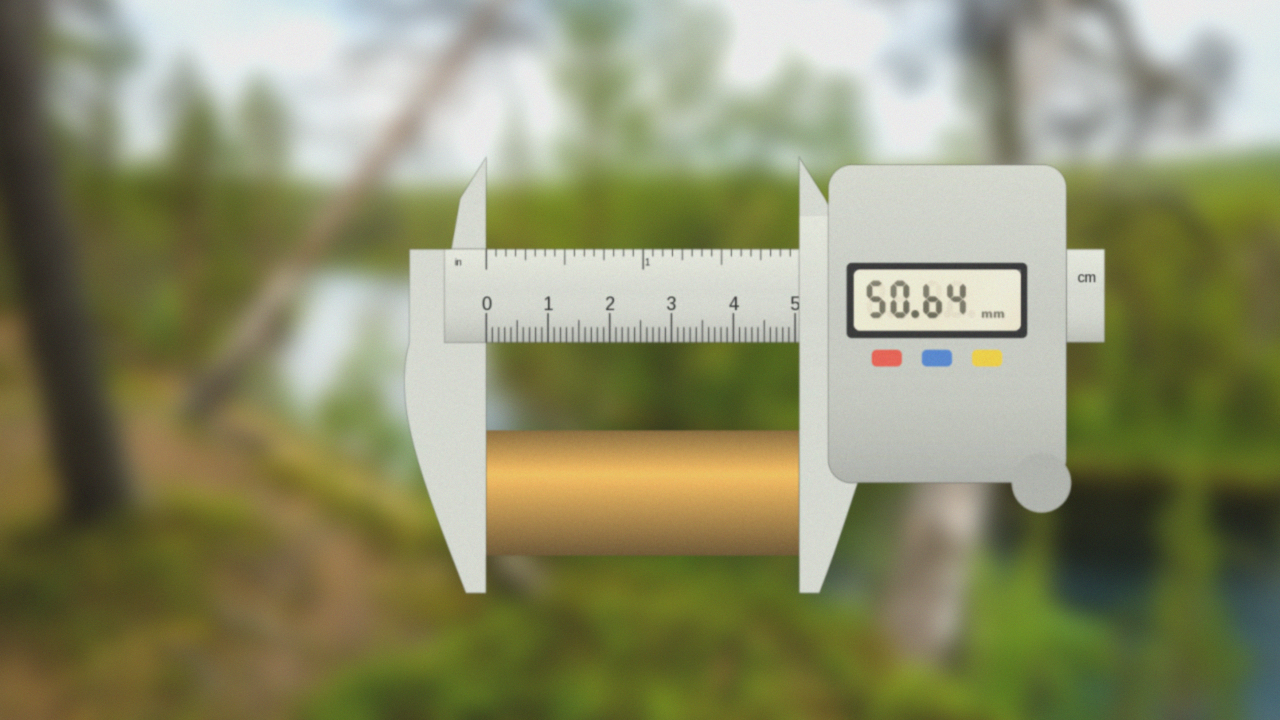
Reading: 50.64 mm
